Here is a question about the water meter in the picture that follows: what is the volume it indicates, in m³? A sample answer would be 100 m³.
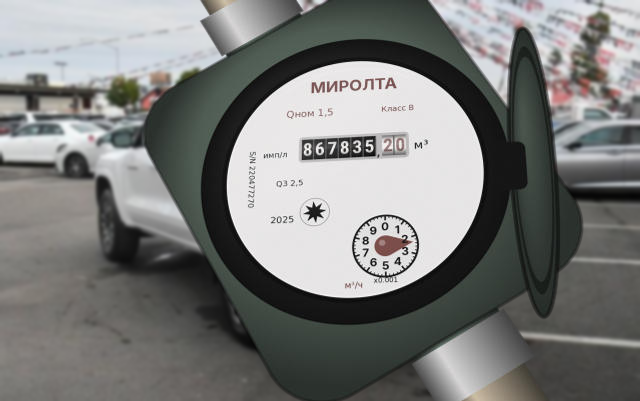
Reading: 867835.202 m³
